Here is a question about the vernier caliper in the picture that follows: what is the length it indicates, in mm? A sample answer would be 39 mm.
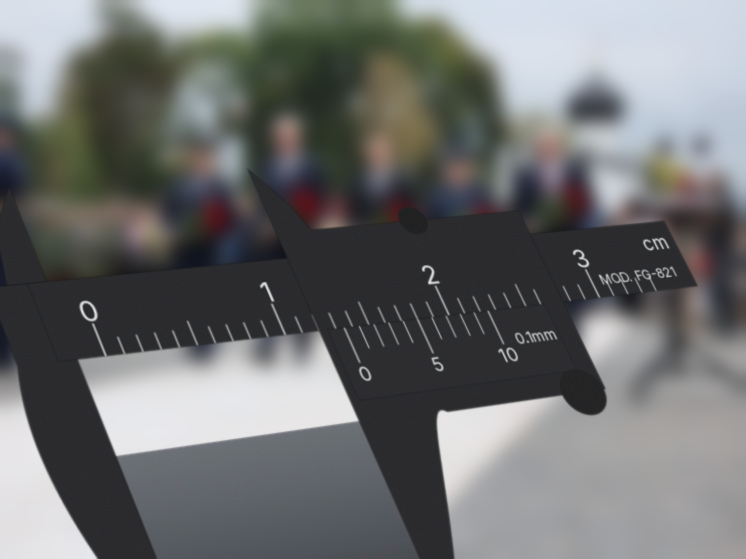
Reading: 13.5 mm
